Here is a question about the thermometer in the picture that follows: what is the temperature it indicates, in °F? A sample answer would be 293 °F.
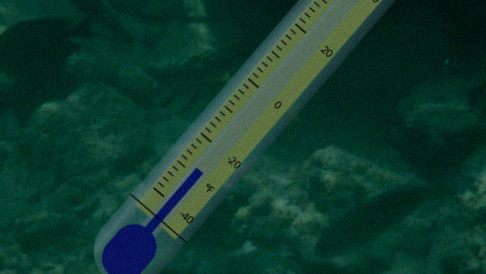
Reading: -28 °F
